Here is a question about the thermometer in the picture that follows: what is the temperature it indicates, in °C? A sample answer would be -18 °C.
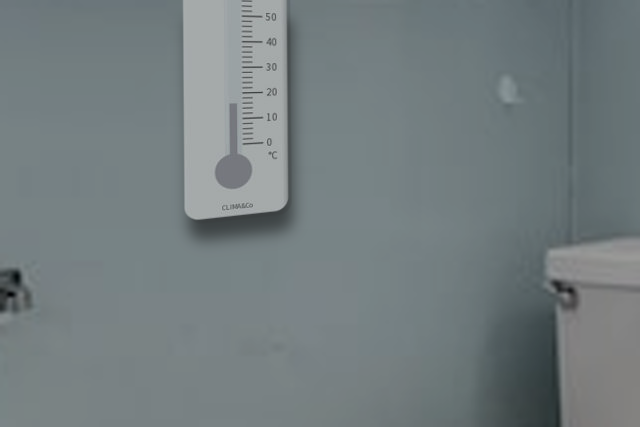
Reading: 16 °C
